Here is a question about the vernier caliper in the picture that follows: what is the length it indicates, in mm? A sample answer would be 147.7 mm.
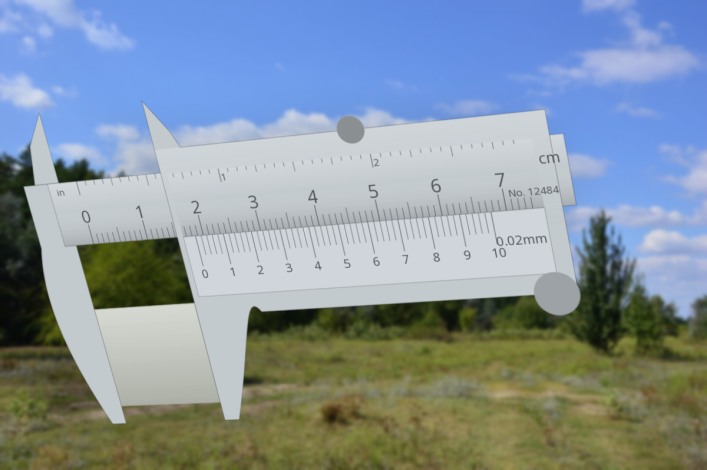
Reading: 18.6 mm
